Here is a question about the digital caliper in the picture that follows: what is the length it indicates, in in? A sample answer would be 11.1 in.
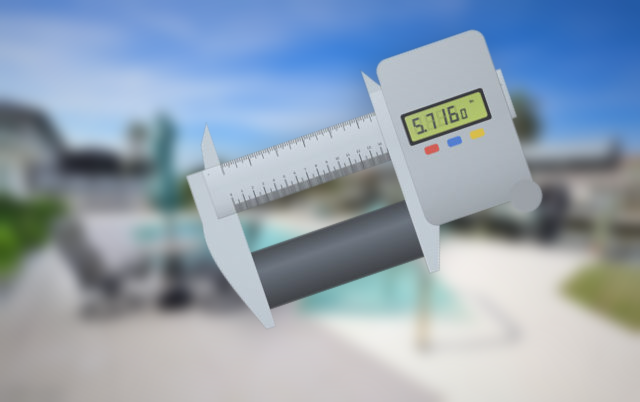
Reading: 5.7160 in
